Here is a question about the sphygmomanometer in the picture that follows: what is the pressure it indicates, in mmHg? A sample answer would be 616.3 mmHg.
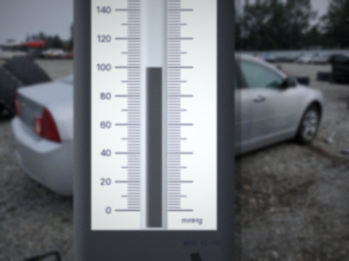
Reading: 100 mmHg
